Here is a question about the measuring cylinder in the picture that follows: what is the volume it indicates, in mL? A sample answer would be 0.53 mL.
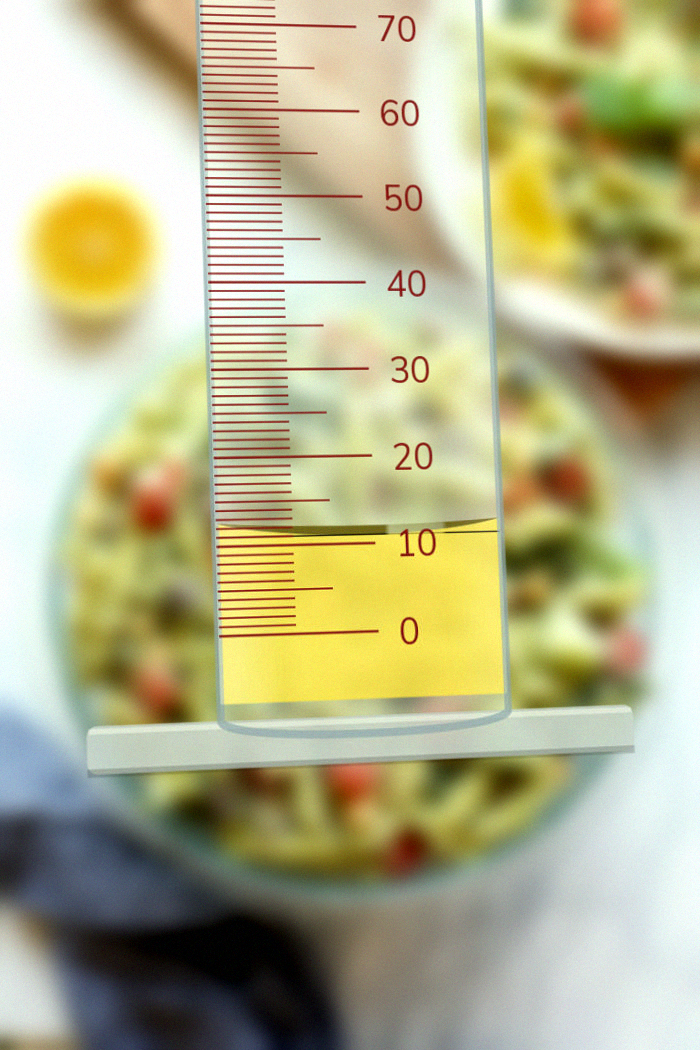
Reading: 11 mL
